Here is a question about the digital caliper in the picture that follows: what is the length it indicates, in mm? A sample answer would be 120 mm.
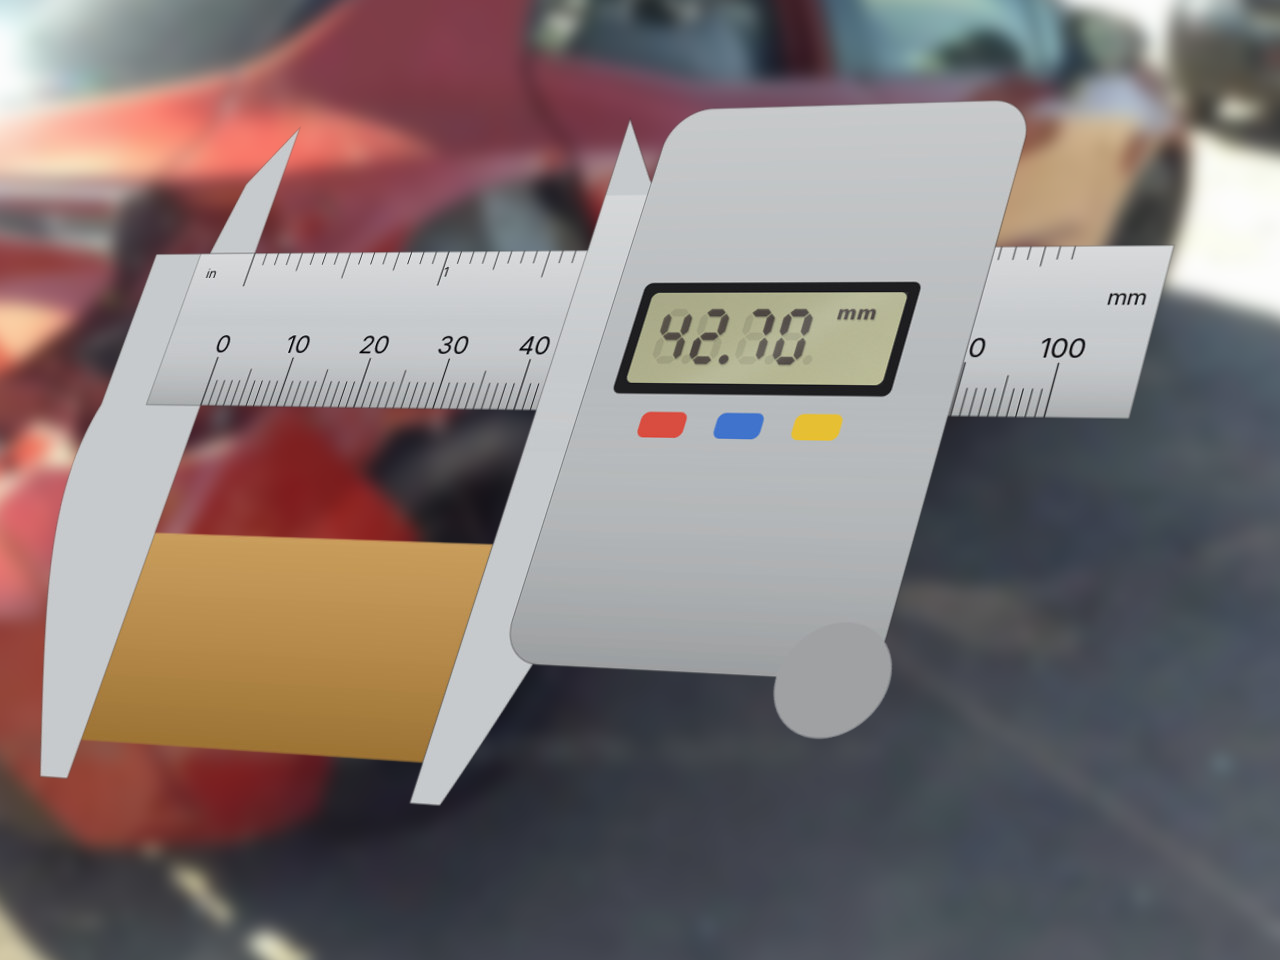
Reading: 42.70 mm
